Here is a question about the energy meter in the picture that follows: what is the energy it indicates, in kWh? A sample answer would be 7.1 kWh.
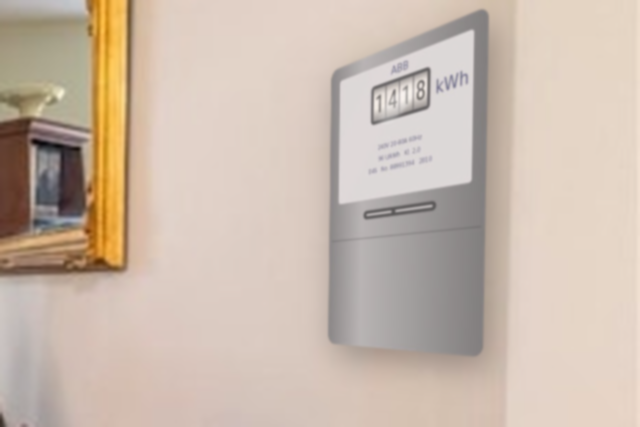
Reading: 1418 kWh
